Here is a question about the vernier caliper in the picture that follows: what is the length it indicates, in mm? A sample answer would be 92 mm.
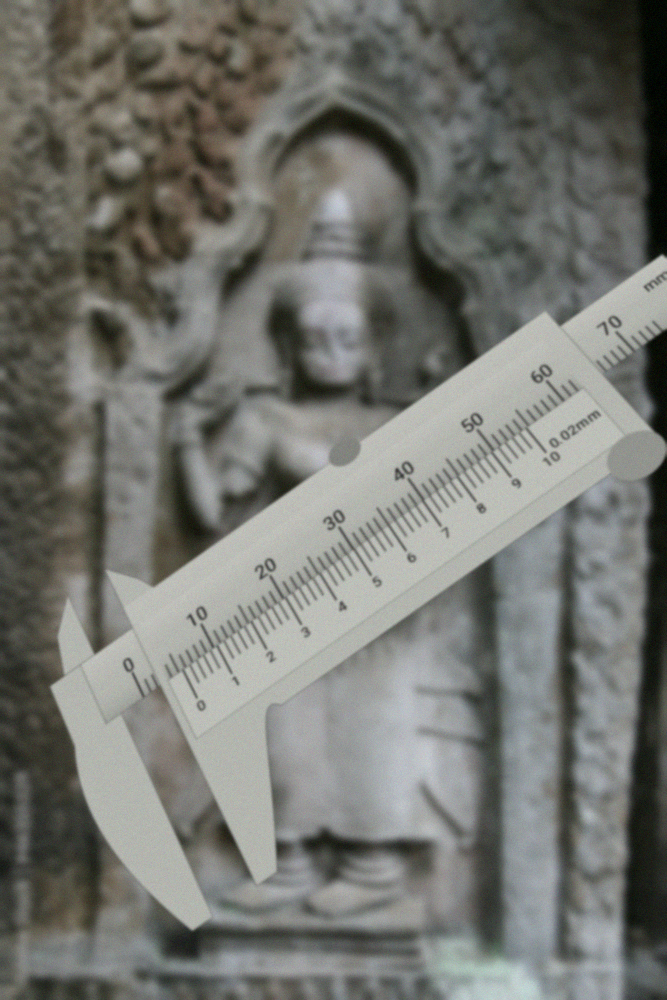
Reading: 5.6 mm
